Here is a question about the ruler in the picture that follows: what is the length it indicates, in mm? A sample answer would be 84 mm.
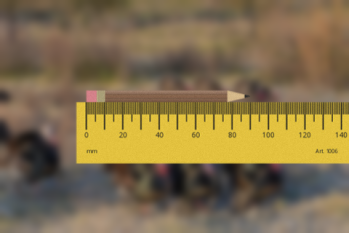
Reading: 90 mm
